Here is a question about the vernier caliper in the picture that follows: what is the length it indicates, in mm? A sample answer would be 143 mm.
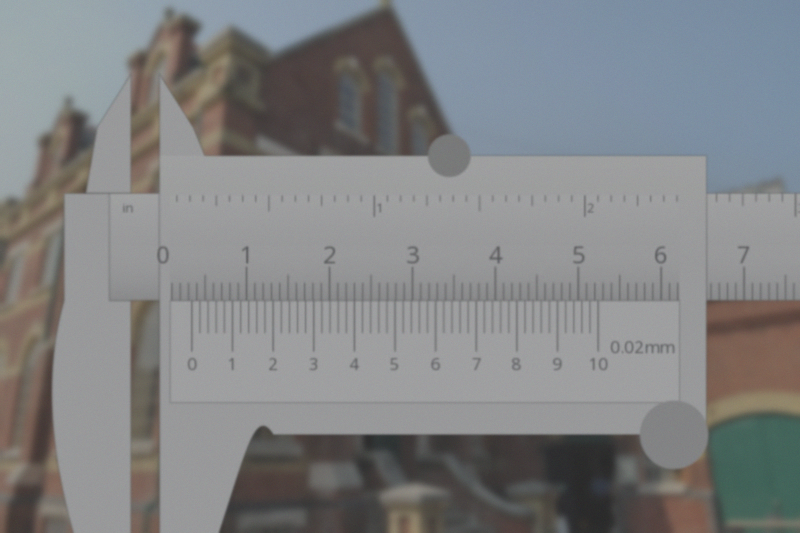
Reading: 3.4 mm
